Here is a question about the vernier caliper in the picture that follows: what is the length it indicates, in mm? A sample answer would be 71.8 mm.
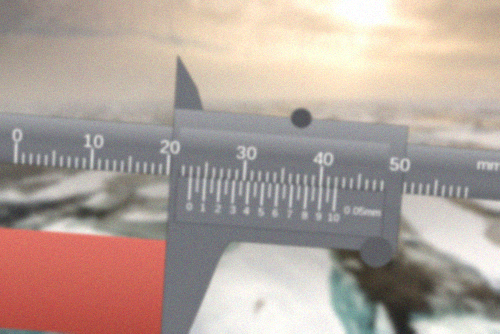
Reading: 23.0 mm
